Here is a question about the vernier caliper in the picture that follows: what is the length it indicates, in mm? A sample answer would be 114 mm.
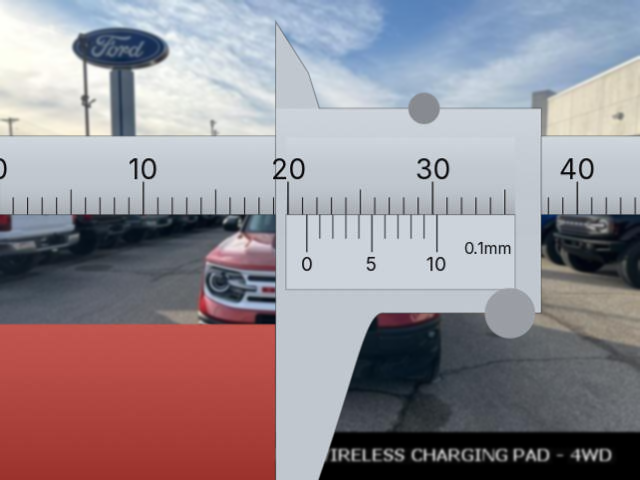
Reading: 21.3 mm
